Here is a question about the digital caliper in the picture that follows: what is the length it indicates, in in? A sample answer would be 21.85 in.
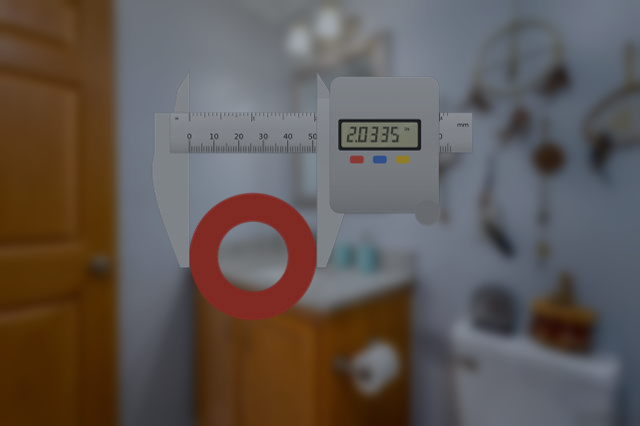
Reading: 2.0335 in
